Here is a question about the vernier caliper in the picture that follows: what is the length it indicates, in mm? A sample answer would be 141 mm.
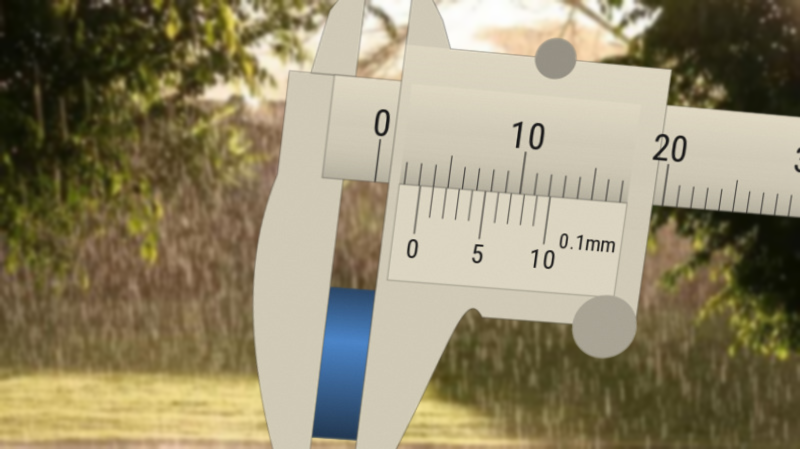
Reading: 3.1 mm
